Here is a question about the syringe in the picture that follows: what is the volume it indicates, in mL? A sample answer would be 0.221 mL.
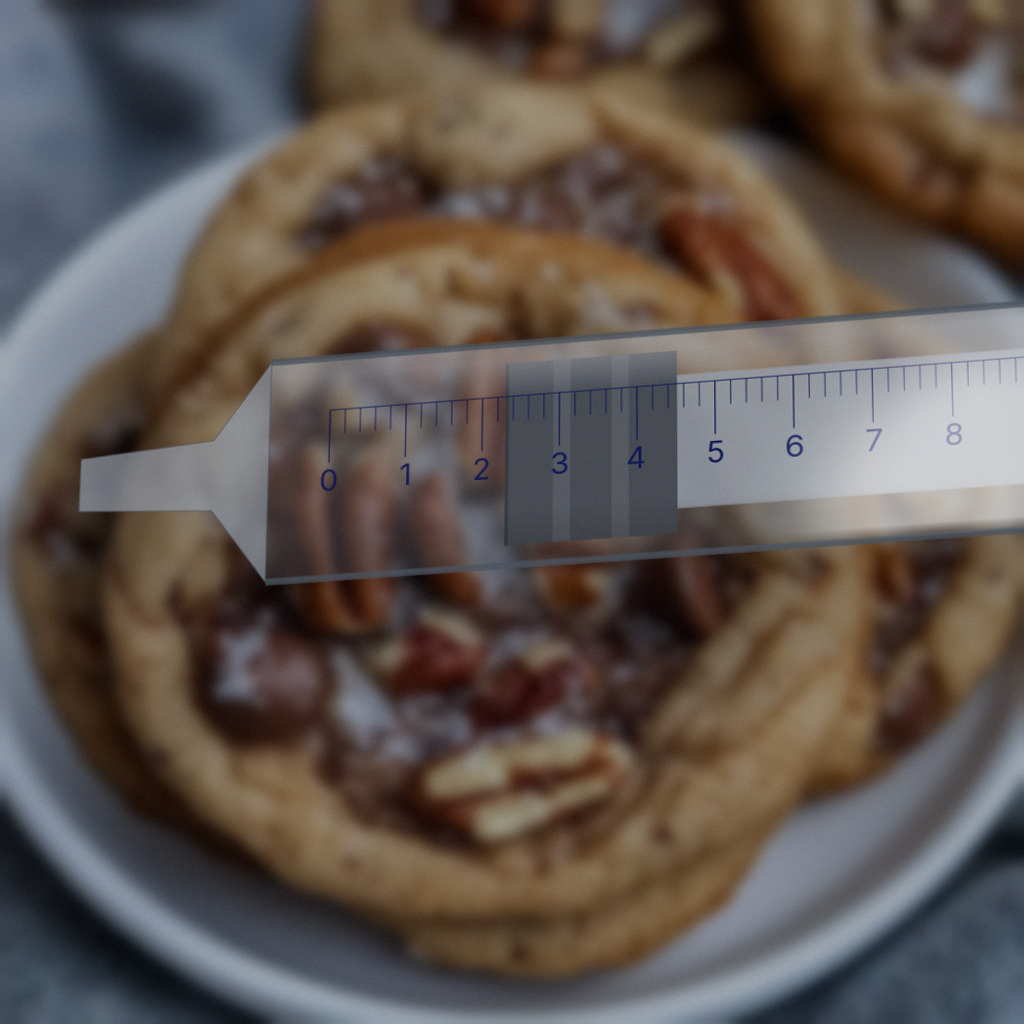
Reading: 2.3 mL
